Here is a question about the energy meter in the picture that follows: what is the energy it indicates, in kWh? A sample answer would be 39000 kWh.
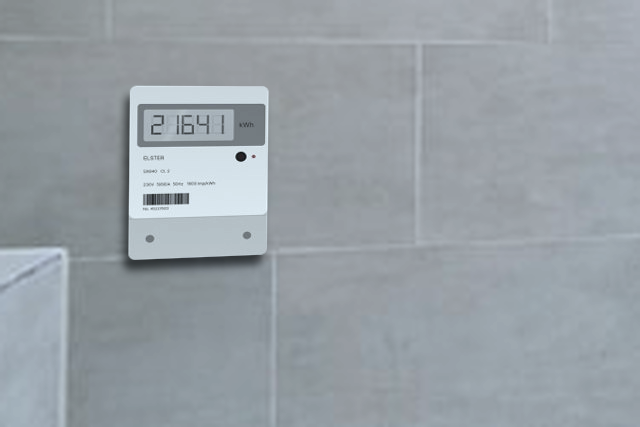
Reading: 21641 kWh
